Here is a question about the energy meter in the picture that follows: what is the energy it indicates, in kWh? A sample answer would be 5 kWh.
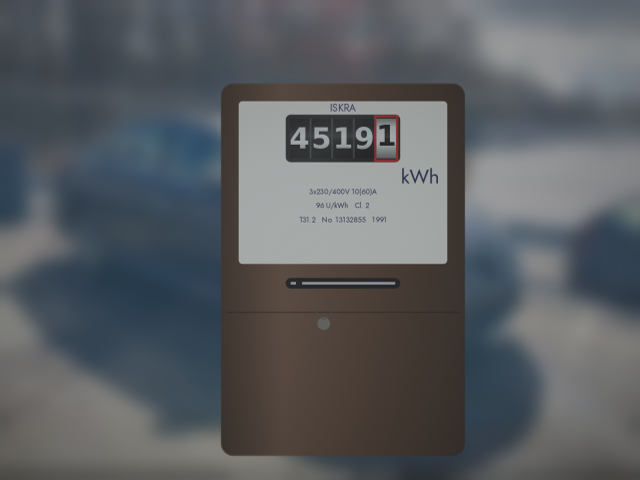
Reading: 4519.1 kWh
